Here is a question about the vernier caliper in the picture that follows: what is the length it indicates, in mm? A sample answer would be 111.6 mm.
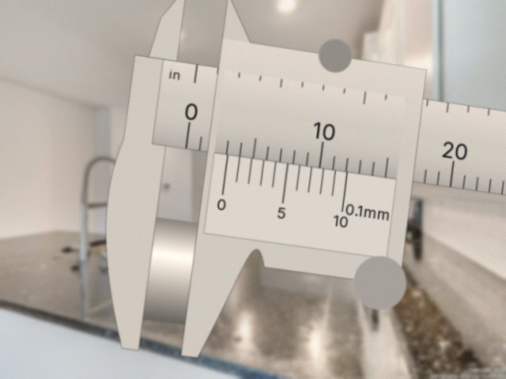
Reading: 3.1 mm
